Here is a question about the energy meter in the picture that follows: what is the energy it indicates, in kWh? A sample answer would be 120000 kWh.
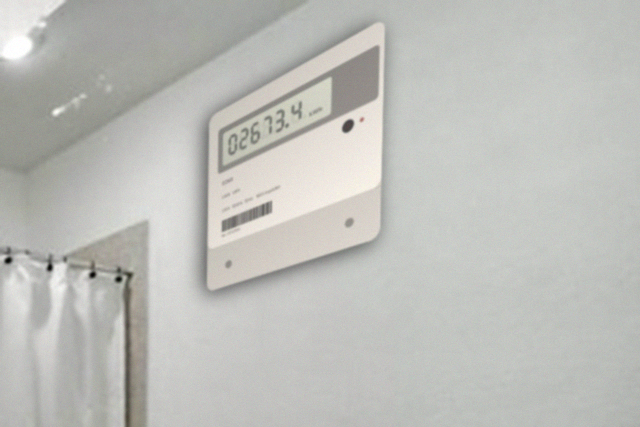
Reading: 2673.4 kWh
